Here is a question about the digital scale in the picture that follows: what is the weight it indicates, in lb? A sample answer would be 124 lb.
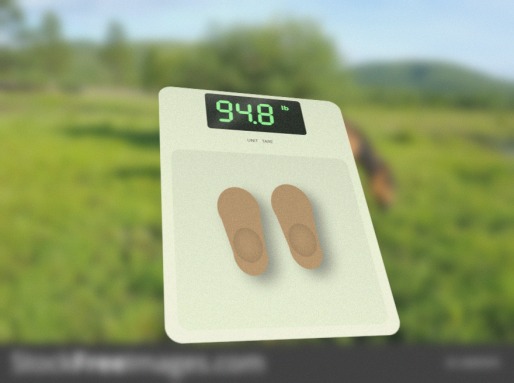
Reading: 94.8 lb
